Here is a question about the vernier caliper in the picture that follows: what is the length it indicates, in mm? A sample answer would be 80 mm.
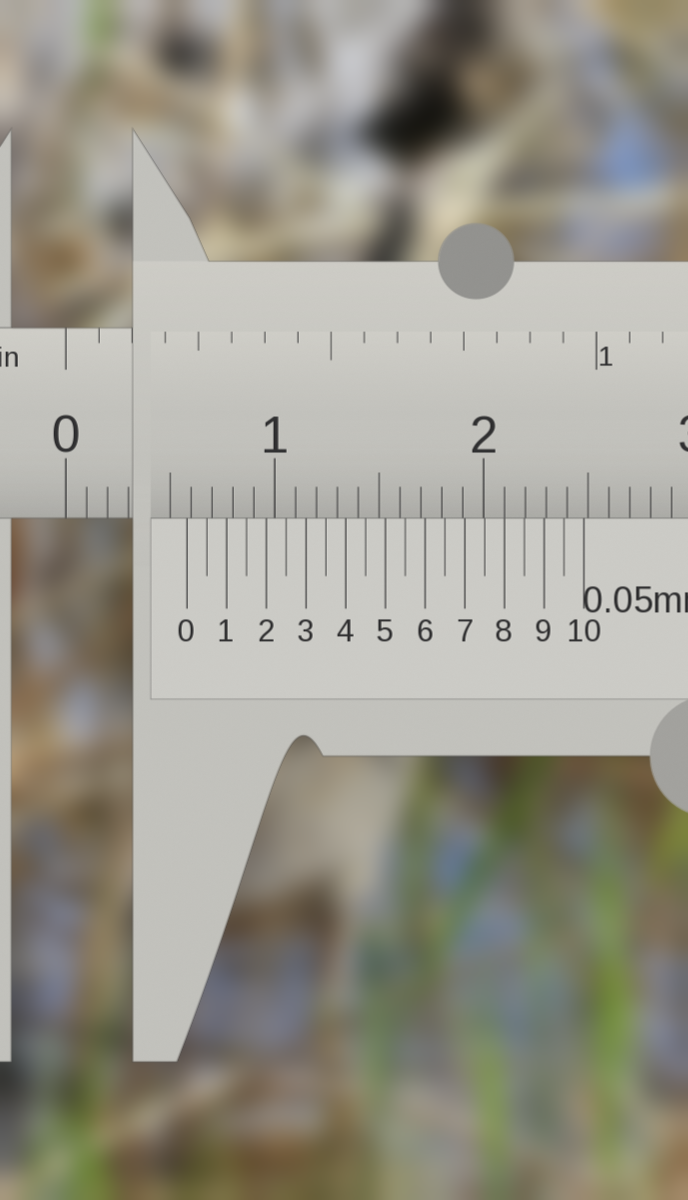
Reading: 5.8 mm
